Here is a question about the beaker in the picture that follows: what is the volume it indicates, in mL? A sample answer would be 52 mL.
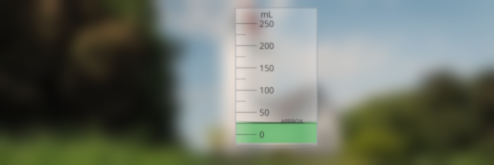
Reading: 25 mL
